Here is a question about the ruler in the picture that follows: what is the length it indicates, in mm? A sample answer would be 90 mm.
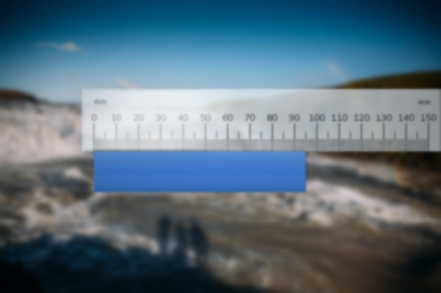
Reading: 95 mm
